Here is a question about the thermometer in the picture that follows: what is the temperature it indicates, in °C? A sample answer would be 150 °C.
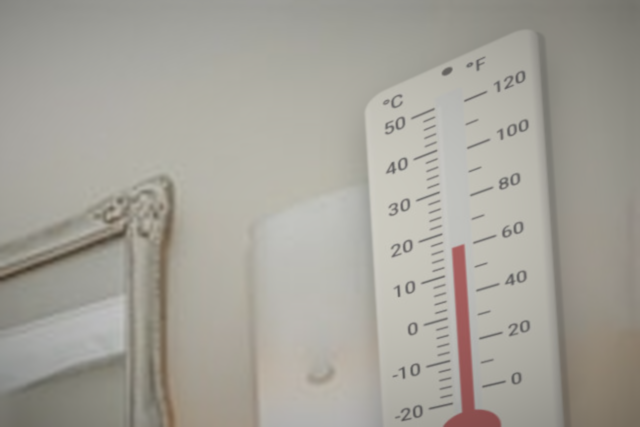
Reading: 16 °C
